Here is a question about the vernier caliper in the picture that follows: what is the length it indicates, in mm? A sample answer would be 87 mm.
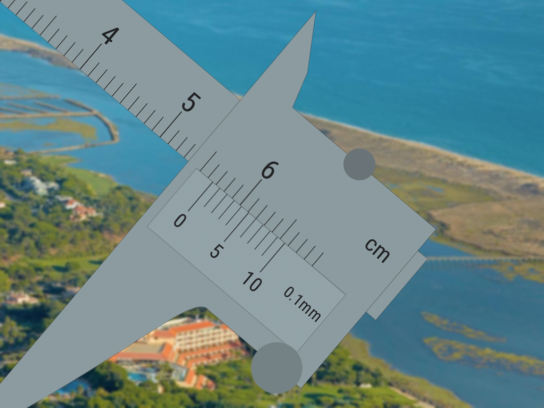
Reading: 56.6 mm
